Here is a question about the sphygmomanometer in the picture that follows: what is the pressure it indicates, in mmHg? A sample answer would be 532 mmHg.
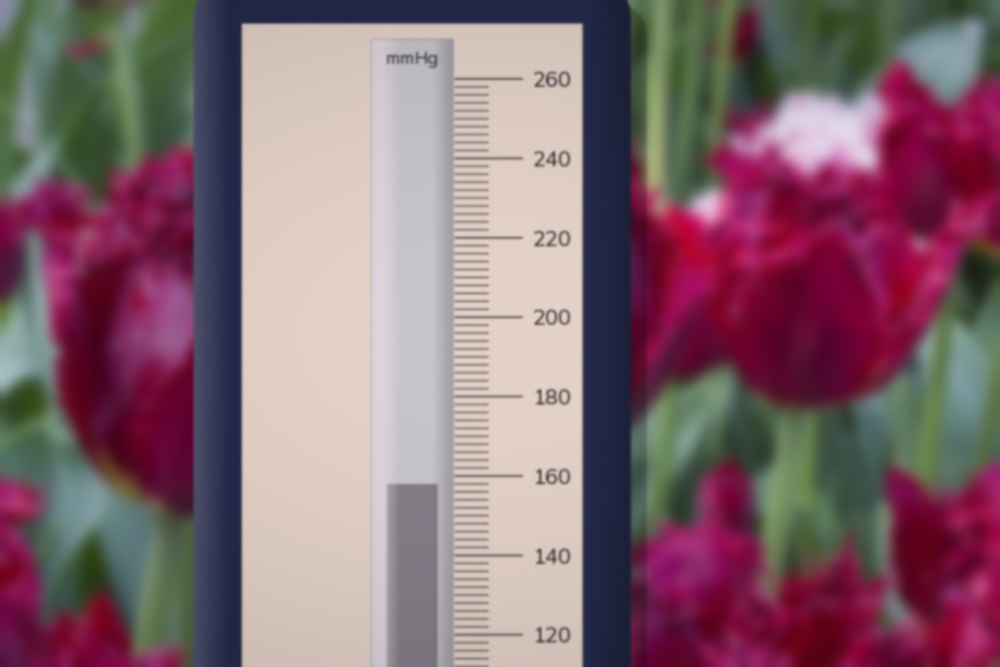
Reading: 158 mmHg
